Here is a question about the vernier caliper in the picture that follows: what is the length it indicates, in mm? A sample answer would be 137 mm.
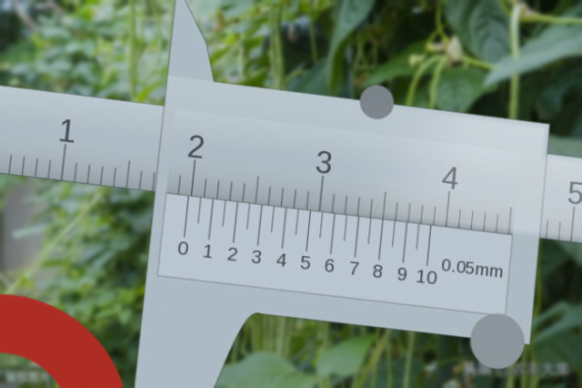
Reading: 19.8 mm
